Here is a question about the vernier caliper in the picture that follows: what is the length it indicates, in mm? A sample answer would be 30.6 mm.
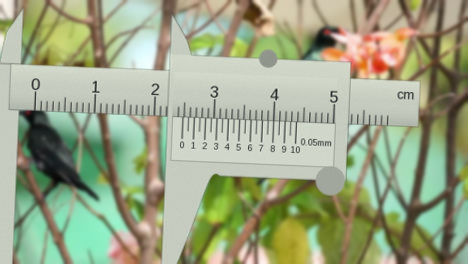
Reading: 24.8 mm
